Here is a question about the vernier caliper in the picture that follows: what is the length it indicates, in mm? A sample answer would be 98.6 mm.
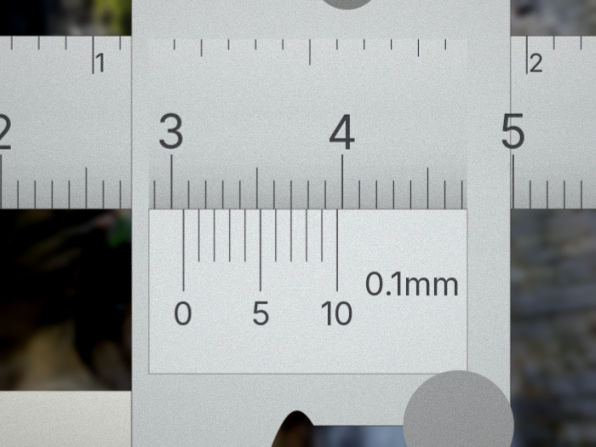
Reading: 30.7 mm
